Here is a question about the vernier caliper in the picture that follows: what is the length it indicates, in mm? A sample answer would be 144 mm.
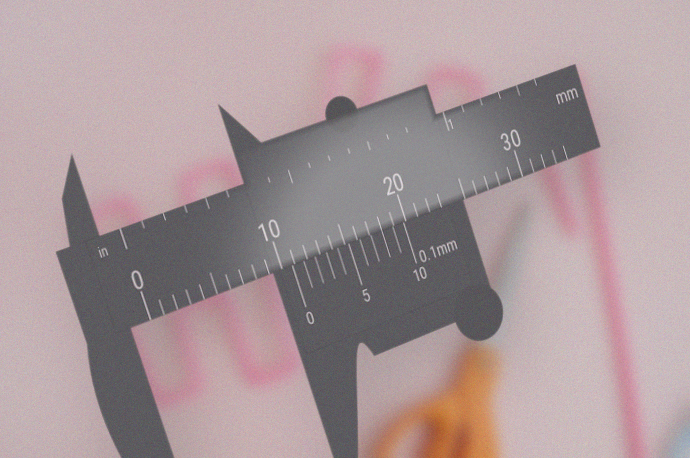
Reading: 10.8 mm
